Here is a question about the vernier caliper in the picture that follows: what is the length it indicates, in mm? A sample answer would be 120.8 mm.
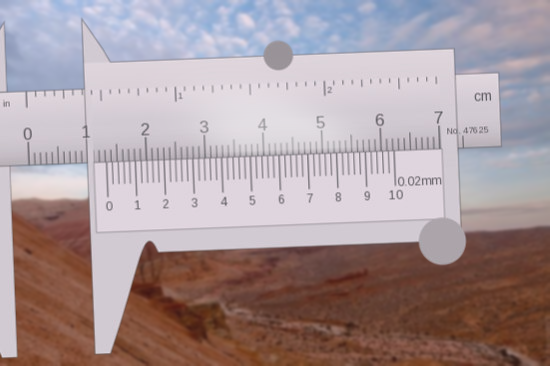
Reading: 13.2 mm
